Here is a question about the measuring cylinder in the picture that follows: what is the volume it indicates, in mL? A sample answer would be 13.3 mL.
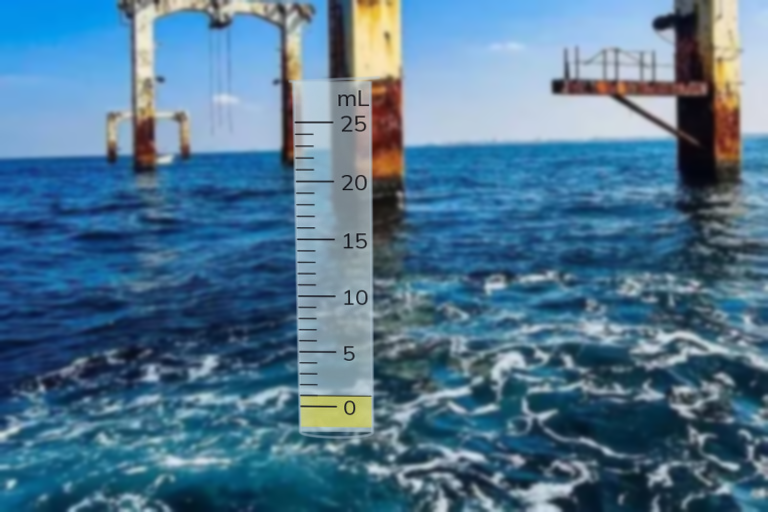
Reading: 1 mL
